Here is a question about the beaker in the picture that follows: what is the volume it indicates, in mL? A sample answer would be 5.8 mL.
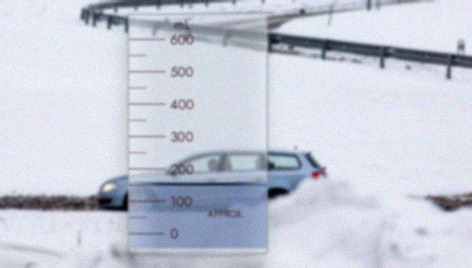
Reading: 150 mL
